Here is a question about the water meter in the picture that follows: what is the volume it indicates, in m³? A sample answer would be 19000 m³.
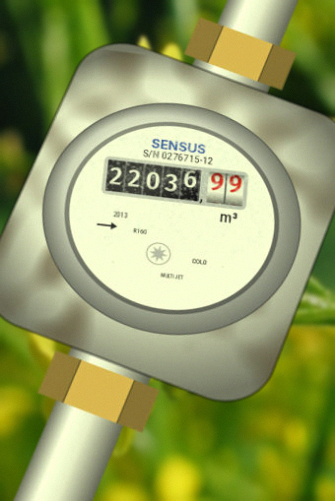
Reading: 22036.99 m³
